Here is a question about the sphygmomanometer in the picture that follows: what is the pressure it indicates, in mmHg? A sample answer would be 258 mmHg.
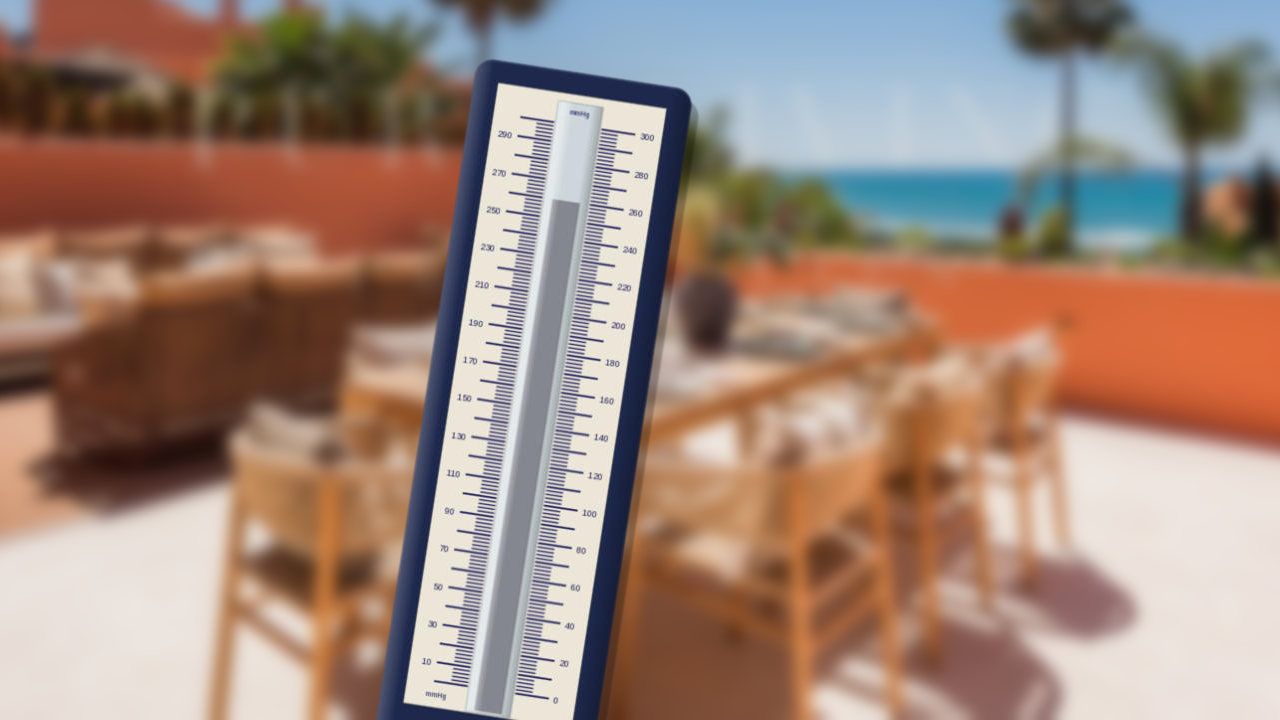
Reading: 260 mmHg
